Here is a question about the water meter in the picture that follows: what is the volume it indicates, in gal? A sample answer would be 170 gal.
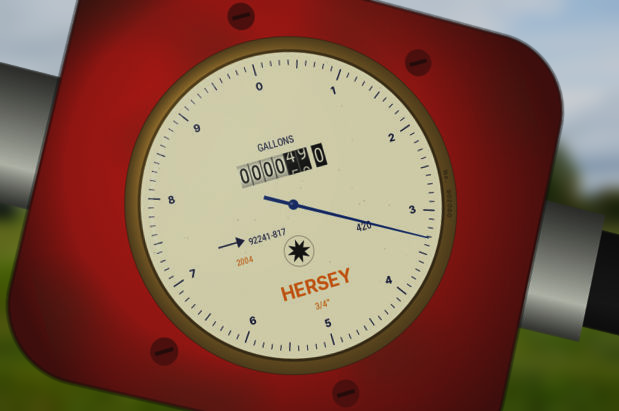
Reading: 493.3 gal
